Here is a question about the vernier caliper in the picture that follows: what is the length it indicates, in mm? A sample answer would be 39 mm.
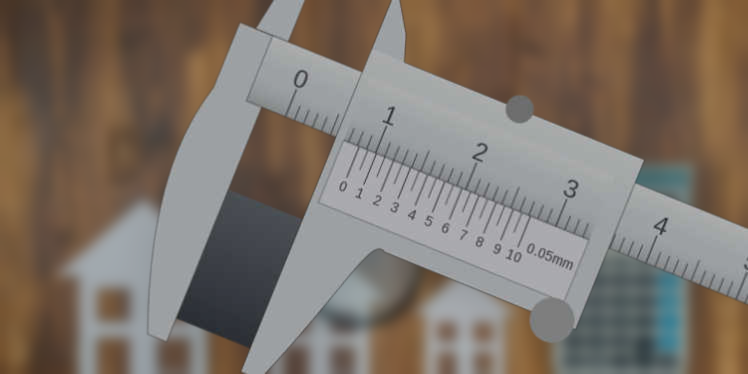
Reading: 8.2 mm
